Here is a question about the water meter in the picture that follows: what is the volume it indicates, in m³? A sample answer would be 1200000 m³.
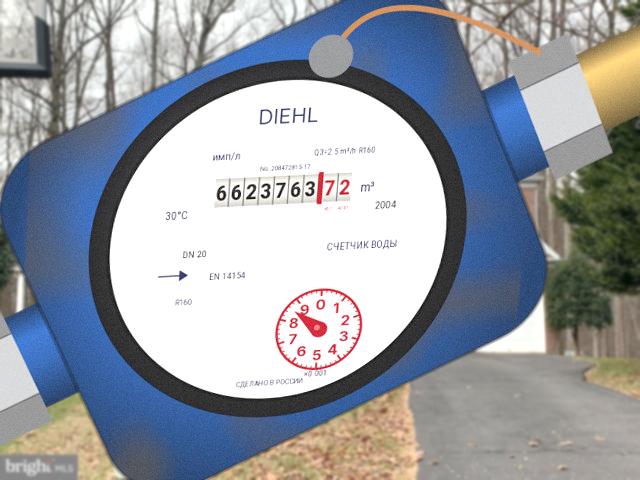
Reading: 6623763.728 m³
